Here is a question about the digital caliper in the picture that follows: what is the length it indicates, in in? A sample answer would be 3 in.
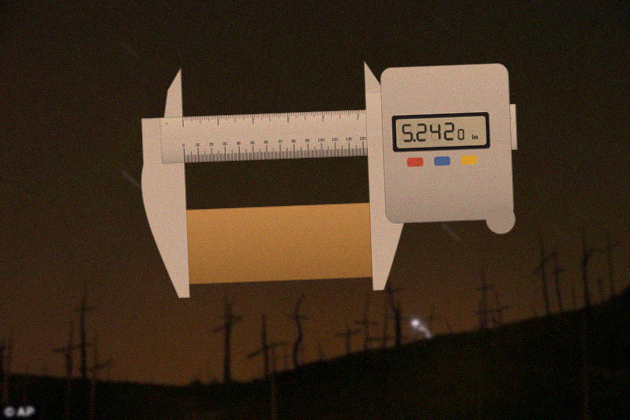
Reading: 5.2420 in
